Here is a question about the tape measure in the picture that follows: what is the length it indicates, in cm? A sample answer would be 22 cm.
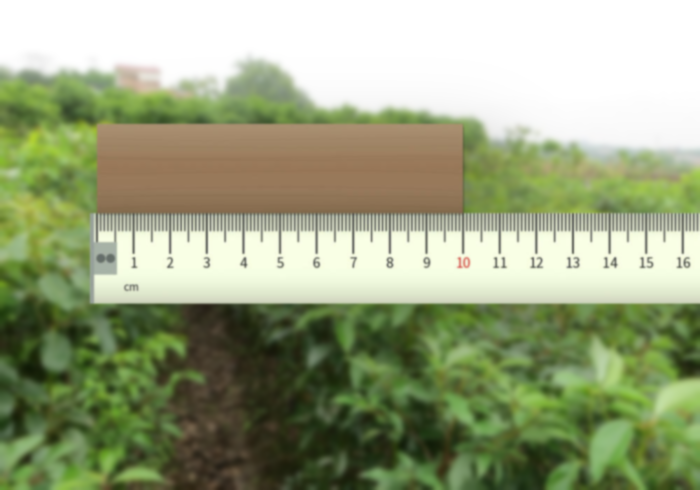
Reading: 10 cm
